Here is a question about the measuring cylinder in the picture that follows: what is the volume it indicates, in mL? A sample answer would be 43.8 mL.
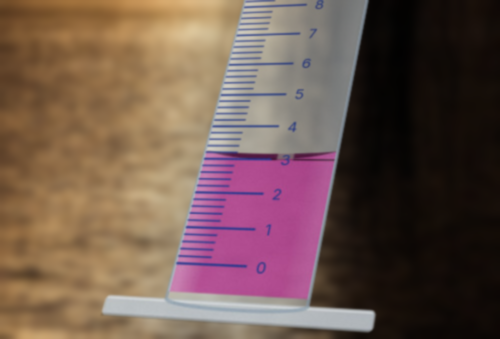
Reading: 3 mL
